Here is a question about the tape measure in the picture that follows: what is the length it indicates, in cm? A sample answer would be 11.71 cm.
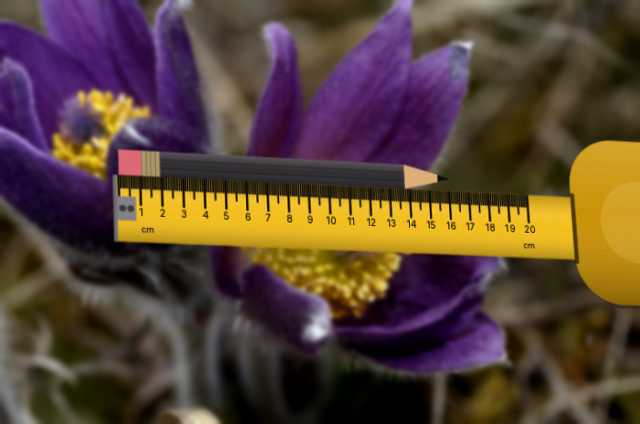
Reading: 16 cm
